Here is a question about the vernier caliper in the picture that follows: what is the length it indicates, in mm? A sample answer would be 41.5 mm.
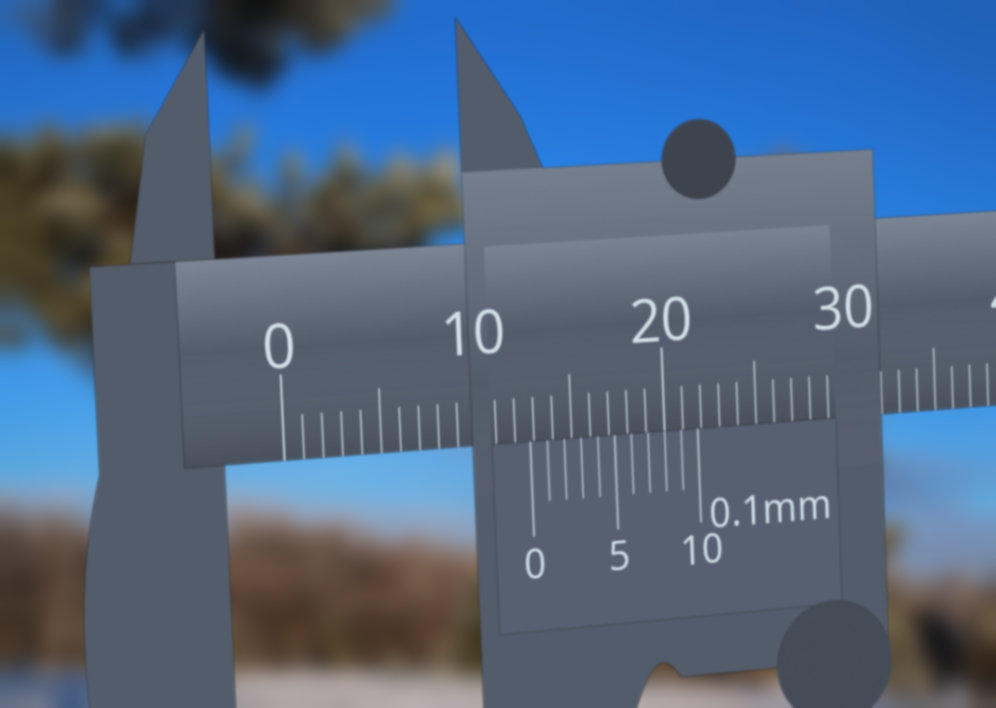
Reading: 12.8 mm
